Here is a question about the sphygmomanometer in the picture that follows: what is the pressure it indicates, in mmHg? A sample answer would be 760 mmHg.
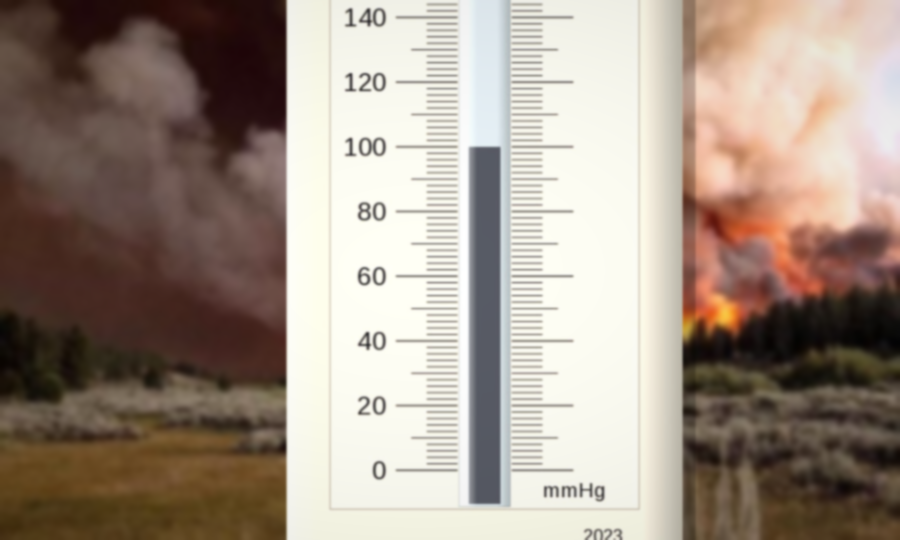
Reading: 100 mmHg
